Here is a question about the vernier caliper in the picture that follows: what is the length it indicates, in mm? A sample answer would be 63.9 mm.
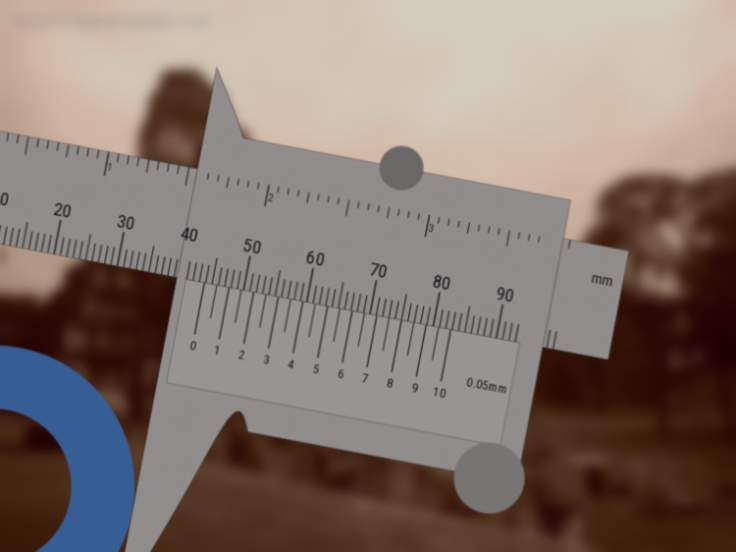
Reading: 43.8 mm
